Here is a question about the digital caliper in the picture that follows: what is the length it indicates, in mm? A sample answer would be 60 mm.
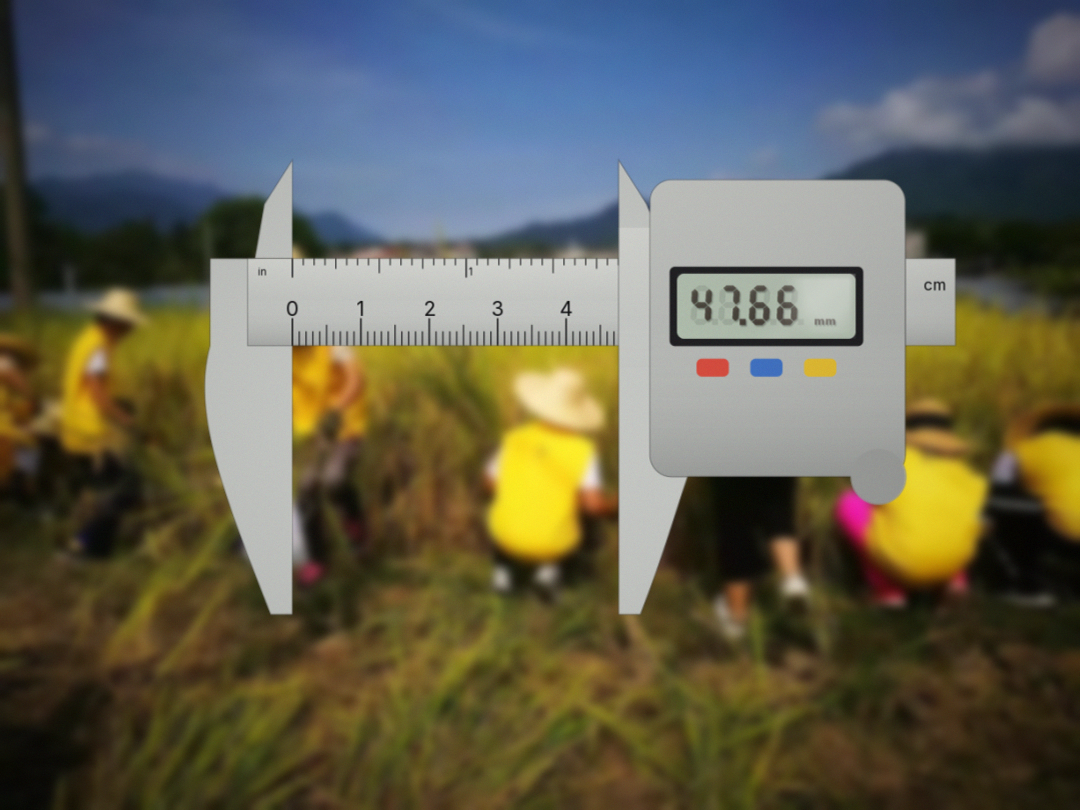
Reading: 47.66 mm
